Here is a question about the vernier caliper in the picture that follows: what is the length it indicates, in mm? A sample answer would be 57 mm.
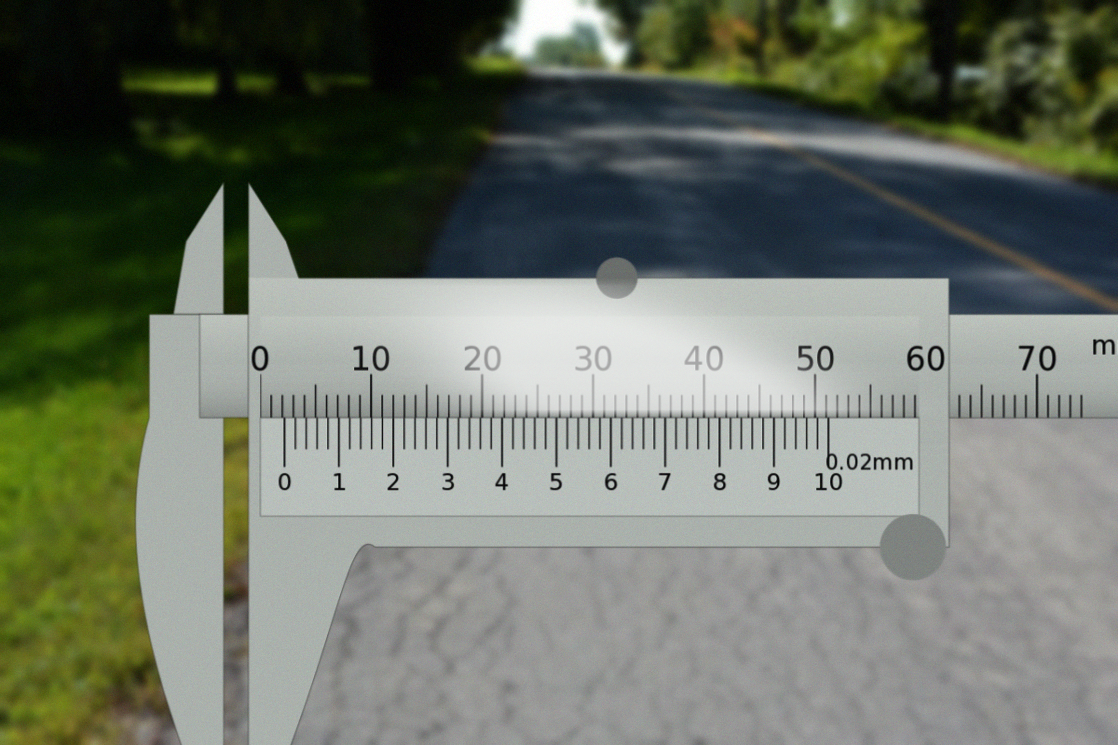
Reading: 2.2 mm
